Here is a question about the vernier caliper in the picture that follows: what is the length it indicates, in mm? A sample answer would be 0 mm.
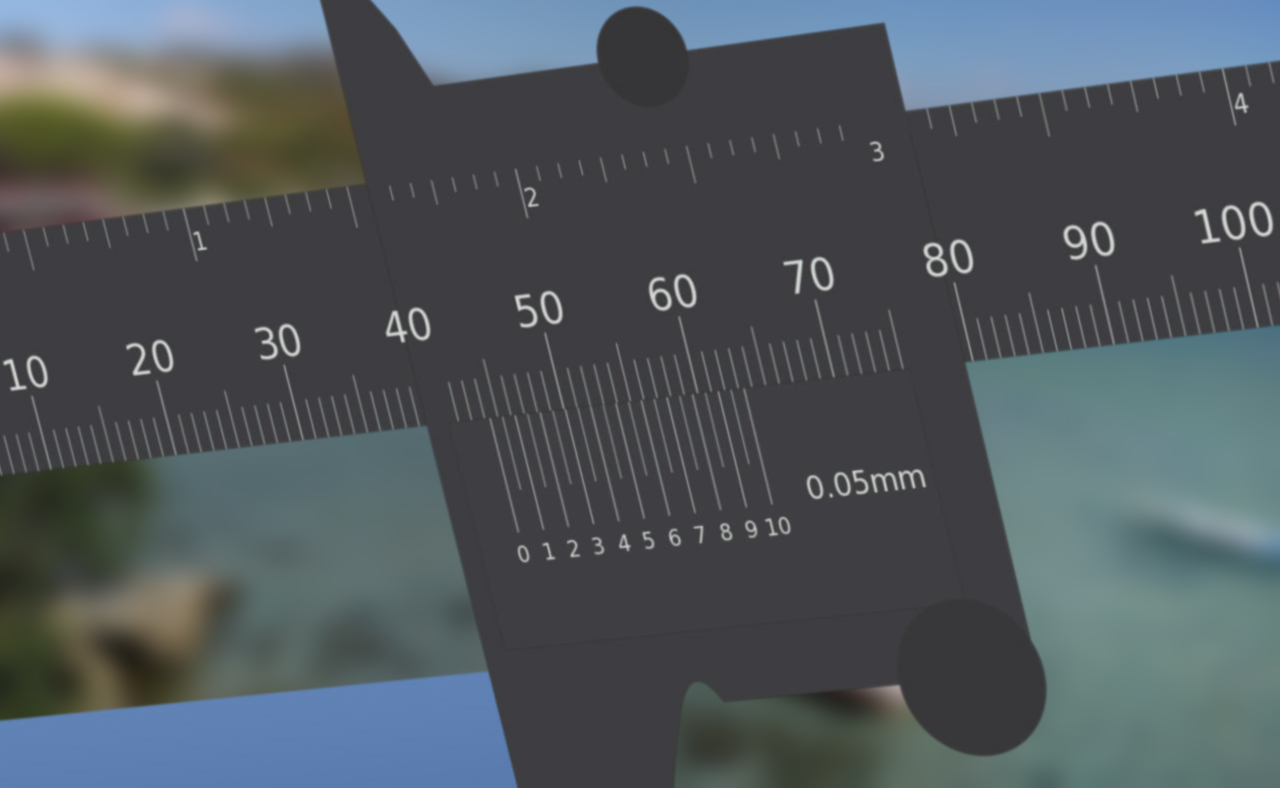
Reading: 44.4 mm
